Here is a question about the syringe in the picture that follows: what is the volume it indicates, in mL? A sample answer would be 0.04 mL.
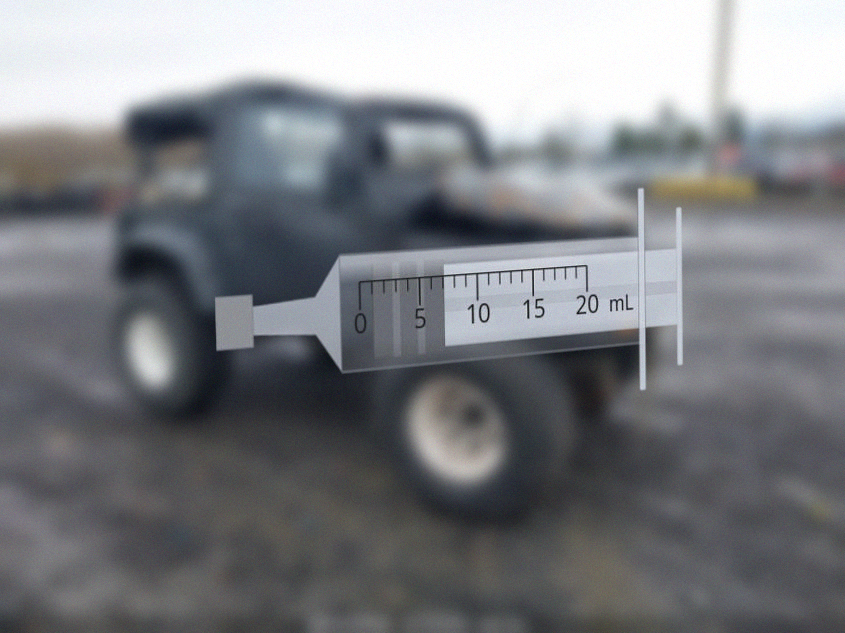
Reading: 1 mL
